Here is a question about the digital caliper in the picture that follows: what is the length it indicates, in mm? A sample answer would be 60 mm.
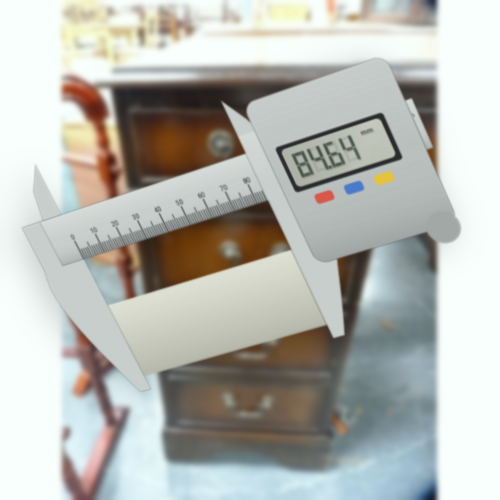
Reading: 84.64 mm
